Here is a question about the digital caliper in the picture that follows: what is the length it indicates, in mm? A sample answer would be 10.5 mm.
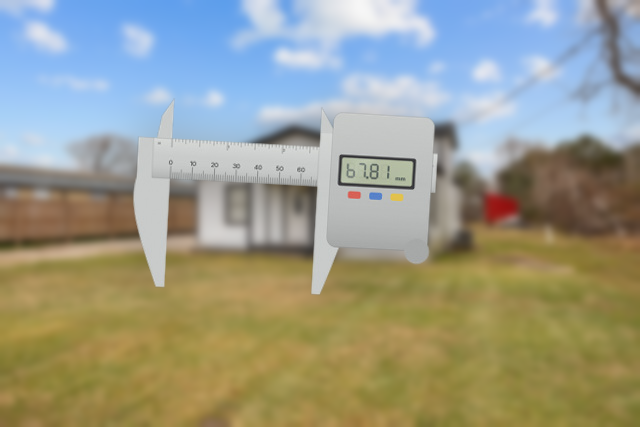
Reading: 67.81 mm
